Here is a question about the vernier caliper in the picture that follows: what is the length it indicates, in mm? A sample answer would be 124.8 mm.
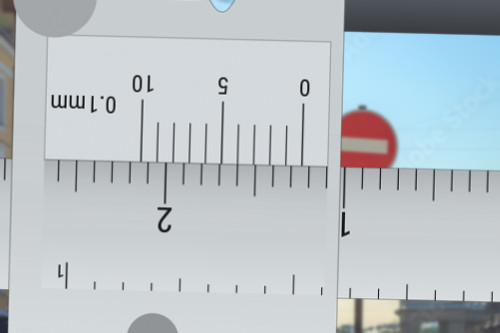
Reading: 12.4 mm
